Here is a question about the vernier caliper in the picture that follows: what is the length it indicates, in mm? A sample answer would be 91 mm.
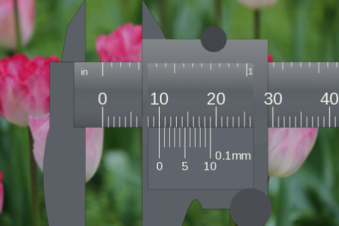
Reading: 10.0 mm
